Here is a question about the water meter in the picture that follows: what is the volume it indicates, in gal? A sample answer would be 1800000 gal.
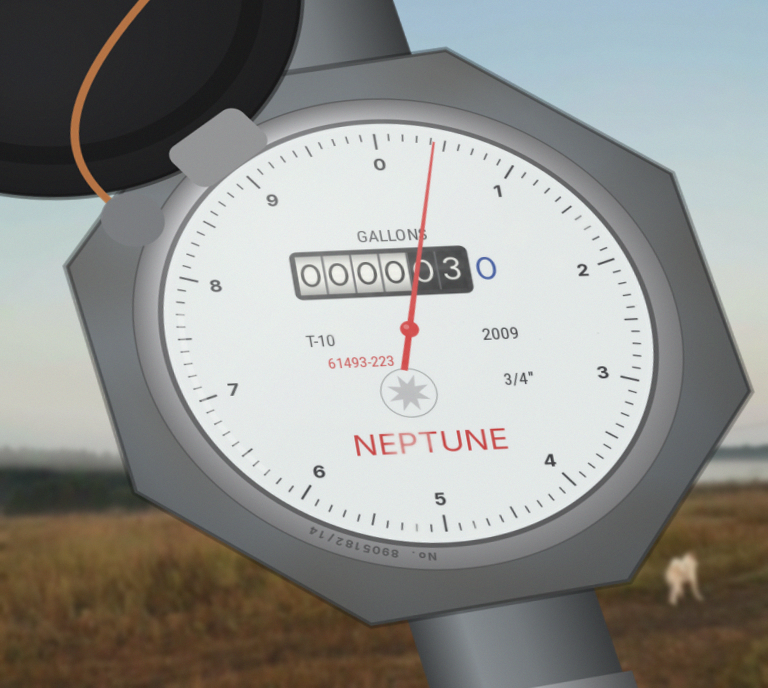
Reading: 30.4 gal
